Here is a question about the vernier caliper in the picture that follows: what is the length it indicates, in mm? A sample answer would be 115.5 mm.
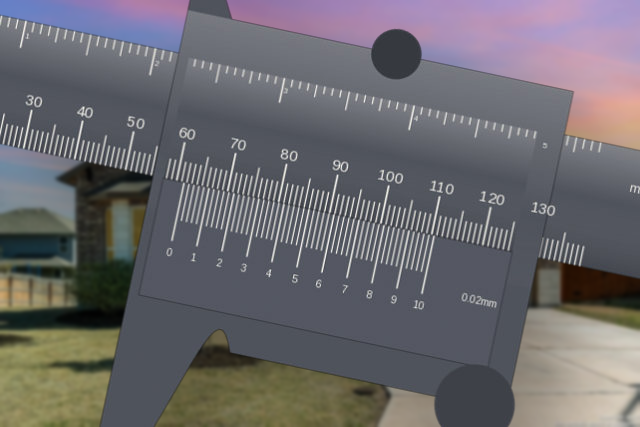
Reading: 61.5 mm
